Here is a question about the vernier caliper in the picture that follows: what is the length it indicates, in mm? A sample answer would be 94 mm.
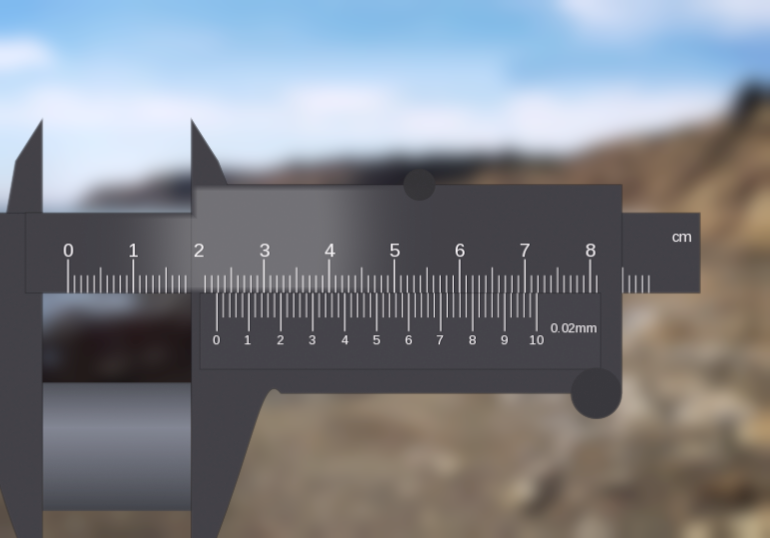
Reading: 22.8 mm
